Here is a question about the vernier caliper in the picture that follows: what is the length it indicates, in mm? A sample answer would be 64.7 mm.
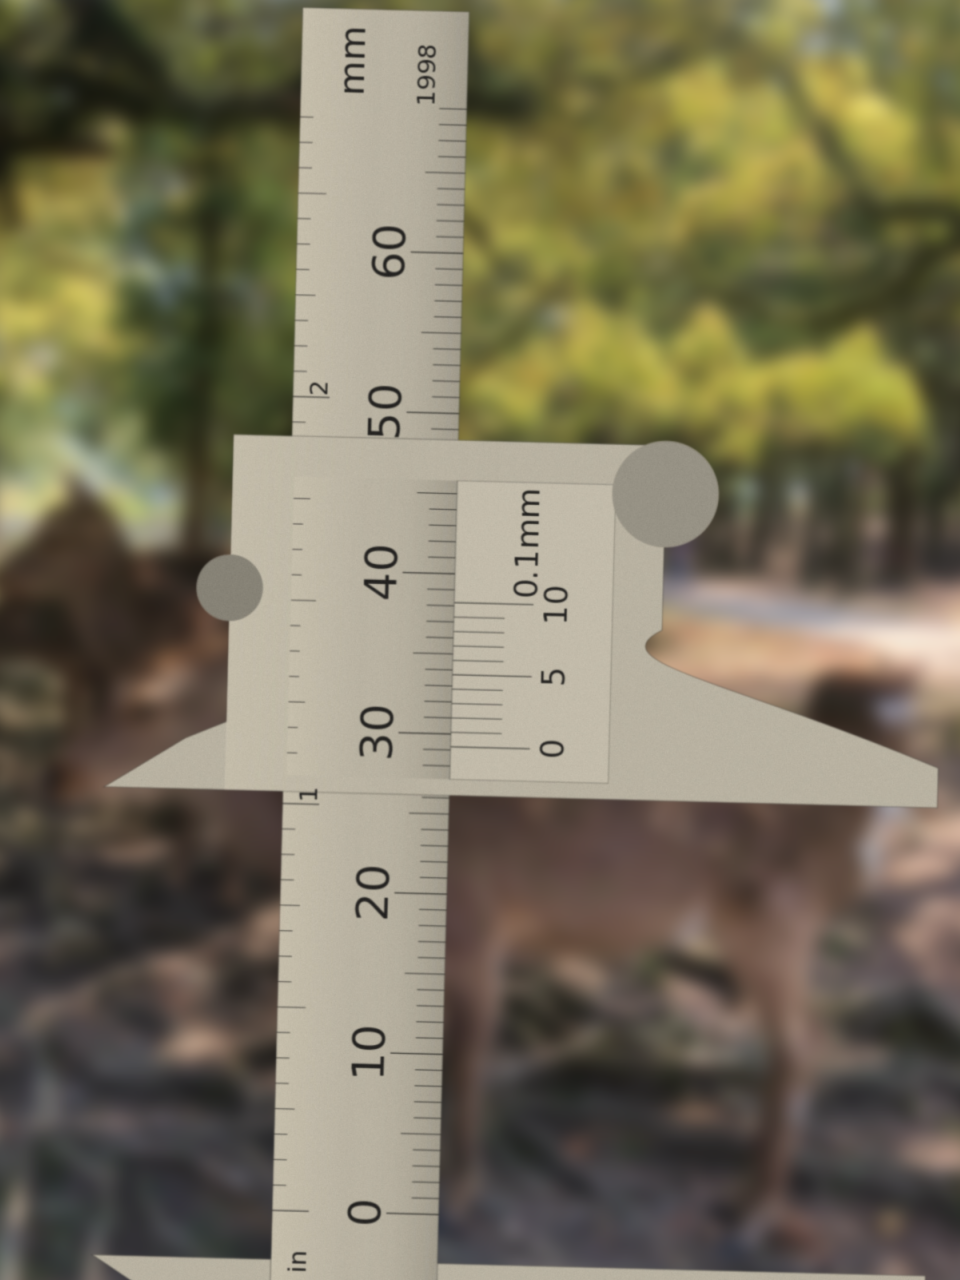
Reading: 29.2 mm
